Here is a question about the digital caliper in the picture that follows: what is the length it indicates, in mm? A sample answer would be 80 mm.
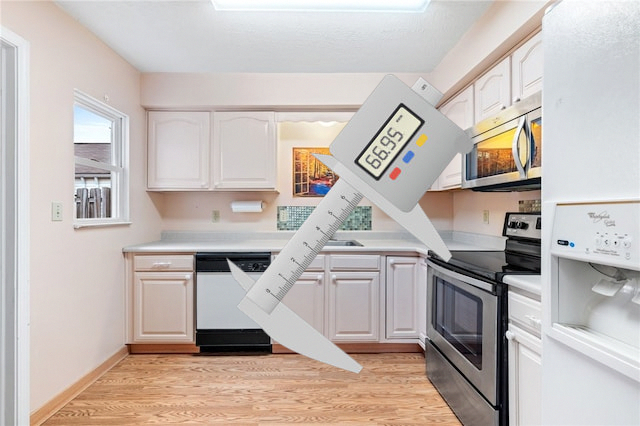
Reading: 66.95 mm
